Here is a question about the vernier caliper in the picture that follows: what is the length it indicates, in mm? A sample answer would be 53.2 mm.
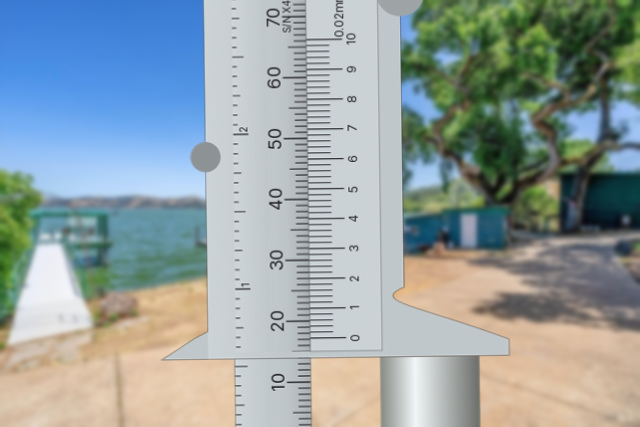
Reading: 17.2 mm
